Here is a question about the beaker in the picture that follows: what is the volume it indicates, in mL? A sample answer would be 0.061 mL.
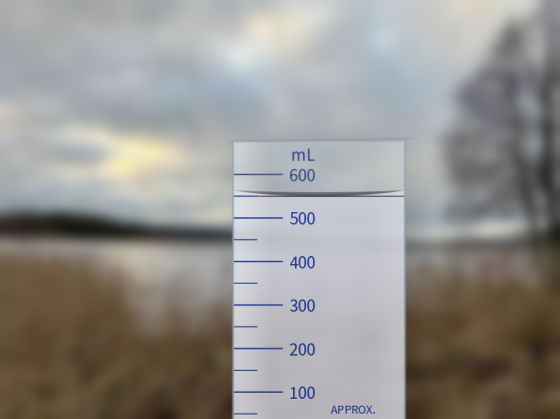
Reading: 550 mL
